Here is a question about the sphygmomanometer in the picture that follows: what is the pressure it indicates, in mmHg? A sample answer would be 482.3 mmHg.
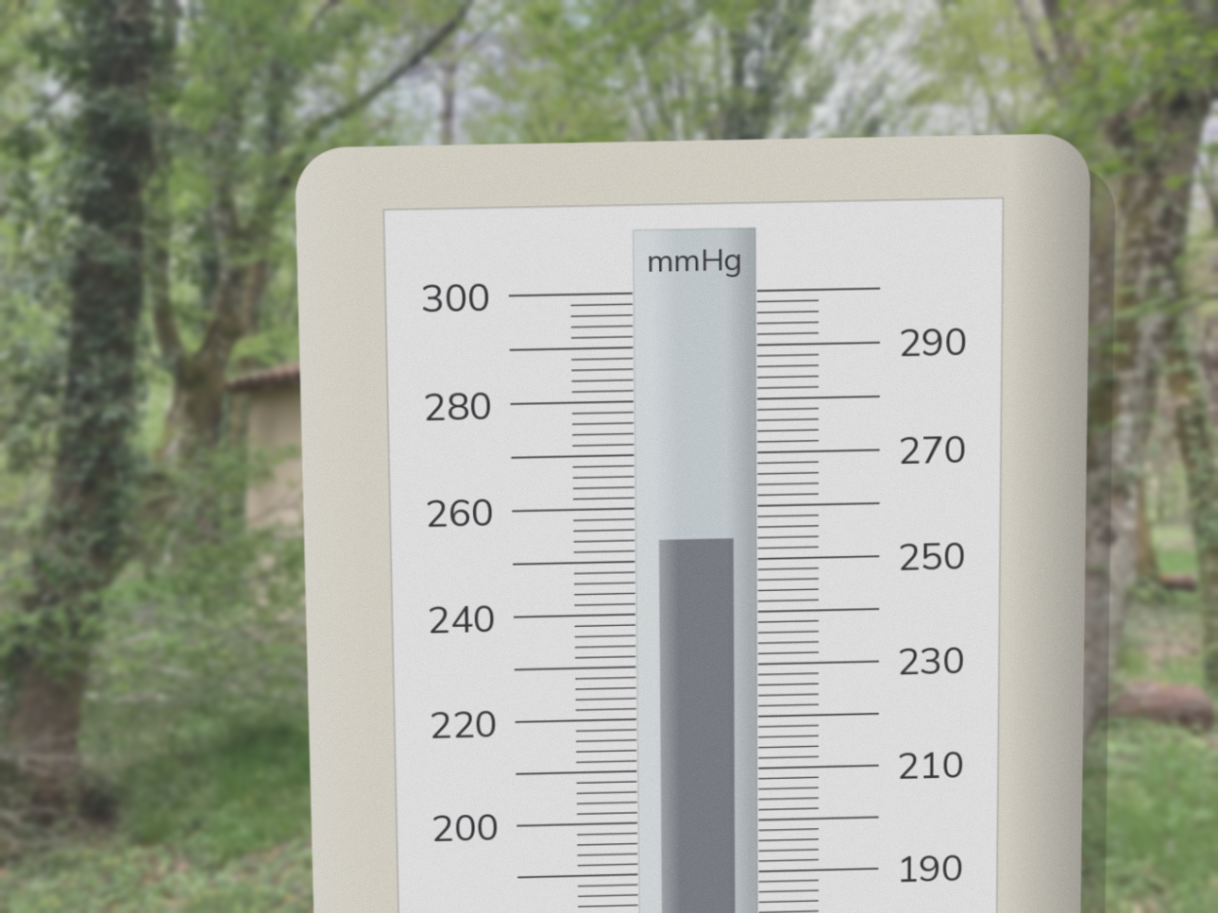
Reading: 254 mmHg
